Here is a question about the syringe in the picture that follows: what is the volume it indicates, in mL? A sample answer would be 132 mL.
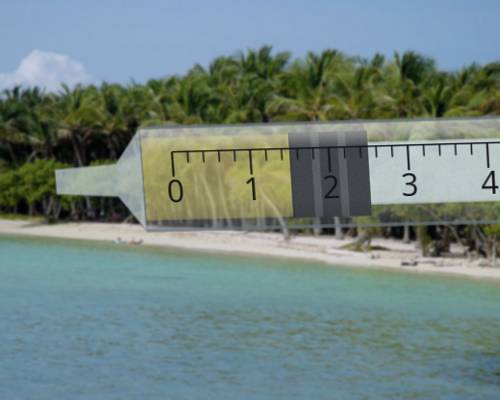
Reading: 1.5 mL
